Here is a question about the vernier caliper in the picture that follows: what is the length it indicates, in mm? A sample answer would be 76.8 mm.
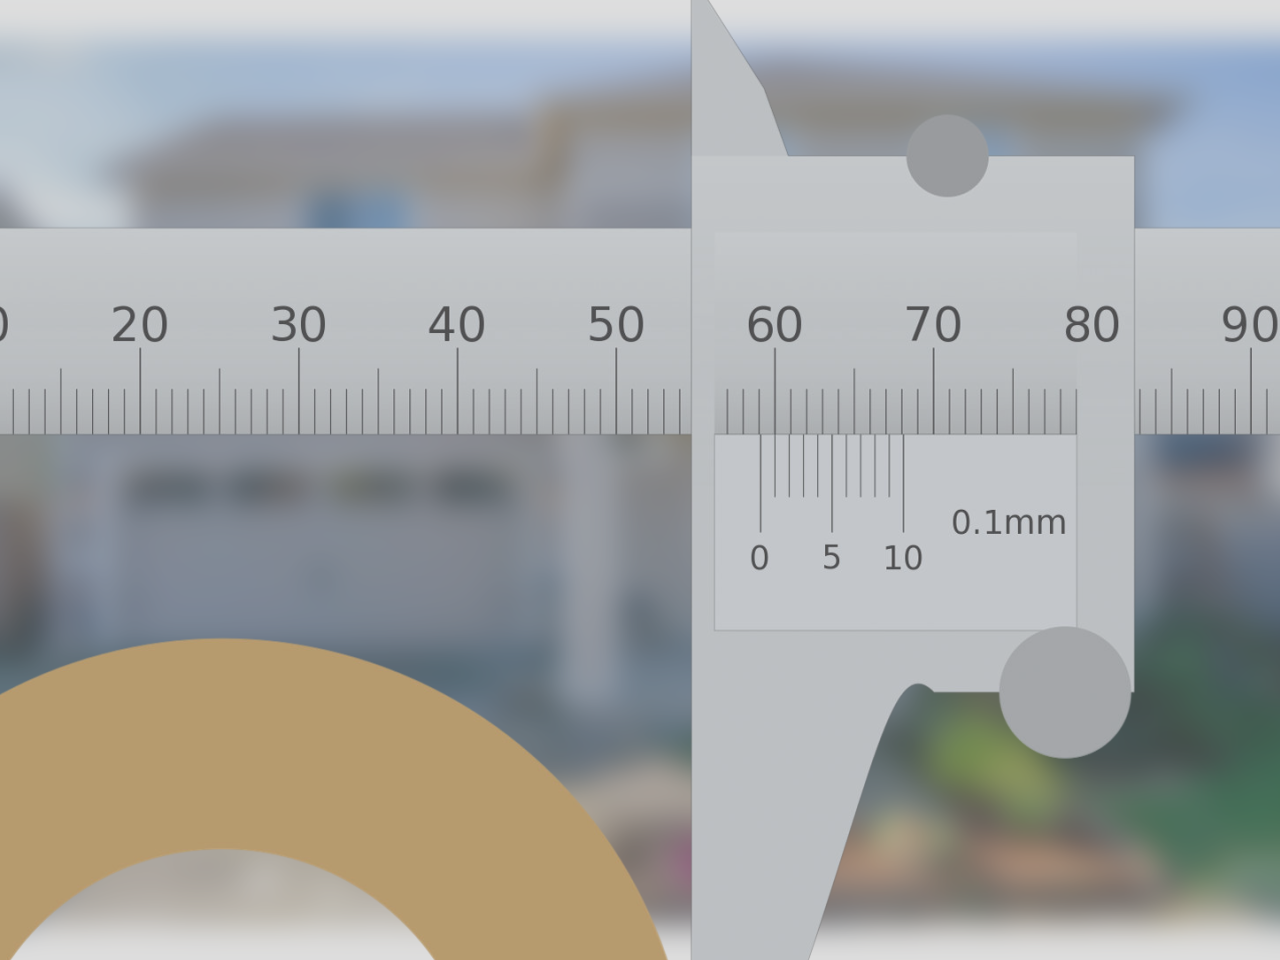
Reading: 59.1 mm
